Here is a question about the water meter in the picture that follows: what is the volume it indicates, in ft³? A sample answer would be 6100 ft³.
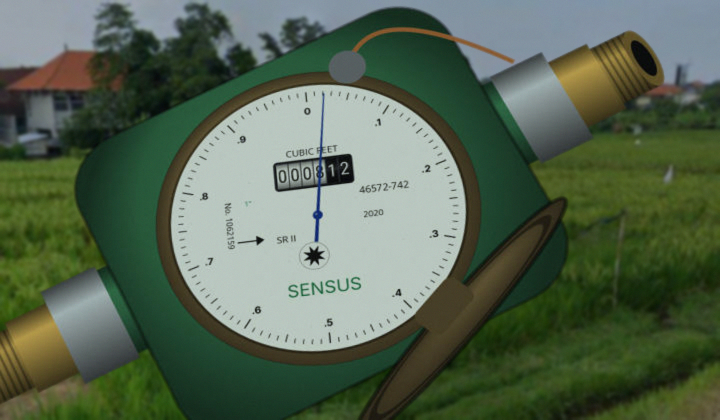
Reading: 812.02 ft³
